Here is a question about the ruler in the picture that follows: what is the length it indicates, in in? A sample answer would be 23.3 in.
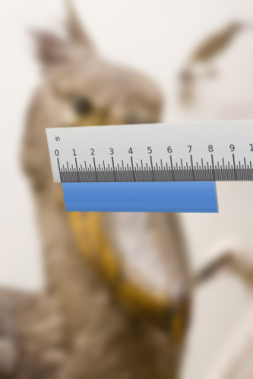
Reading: 8 in
